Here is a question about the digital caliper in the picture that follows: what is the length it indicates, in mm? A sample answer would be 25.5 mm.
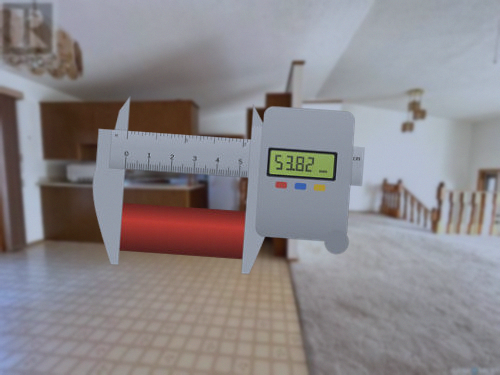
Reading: 53.82 mm
